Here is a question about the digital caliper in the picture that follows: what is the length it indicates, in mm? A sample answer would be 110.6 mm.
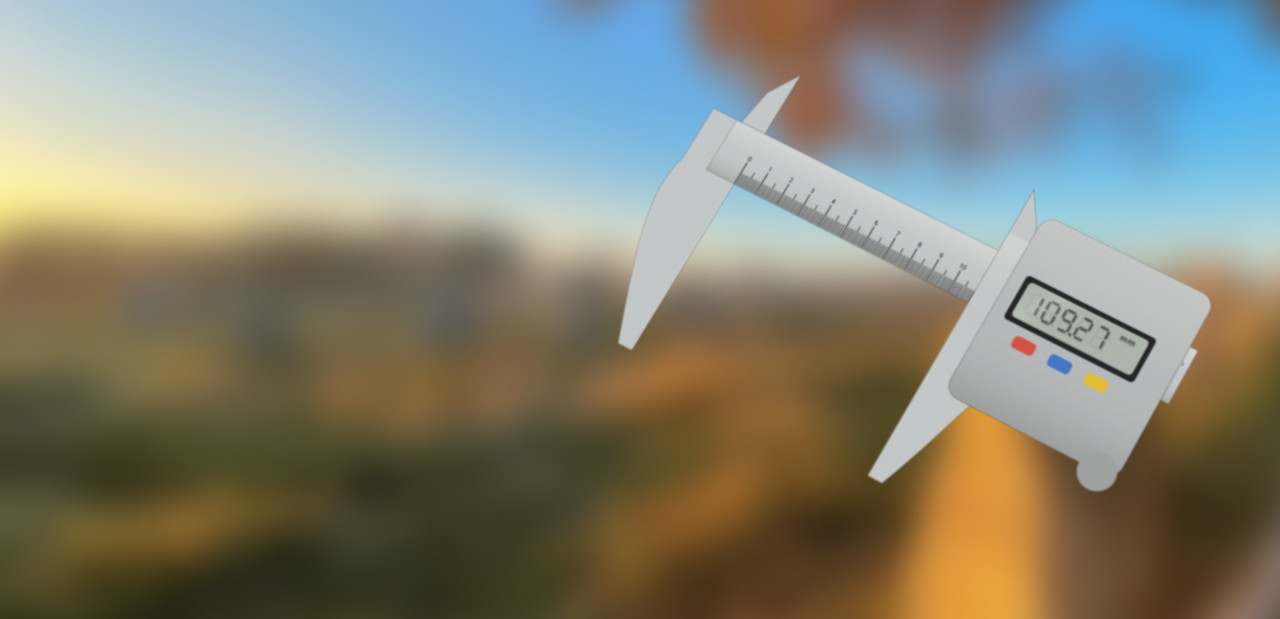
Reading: 109.27 mm
